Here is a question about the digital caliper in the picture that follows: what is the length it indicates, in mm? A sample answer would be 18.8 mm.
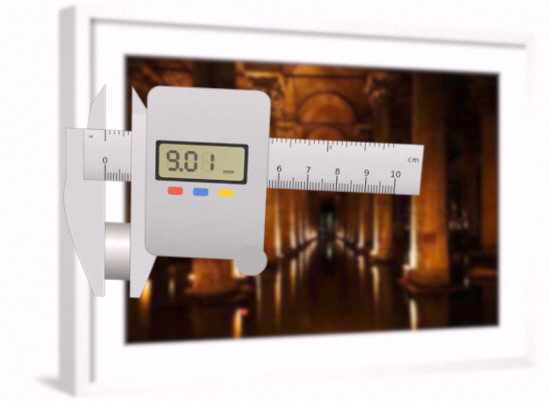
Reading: 9.01 mm
